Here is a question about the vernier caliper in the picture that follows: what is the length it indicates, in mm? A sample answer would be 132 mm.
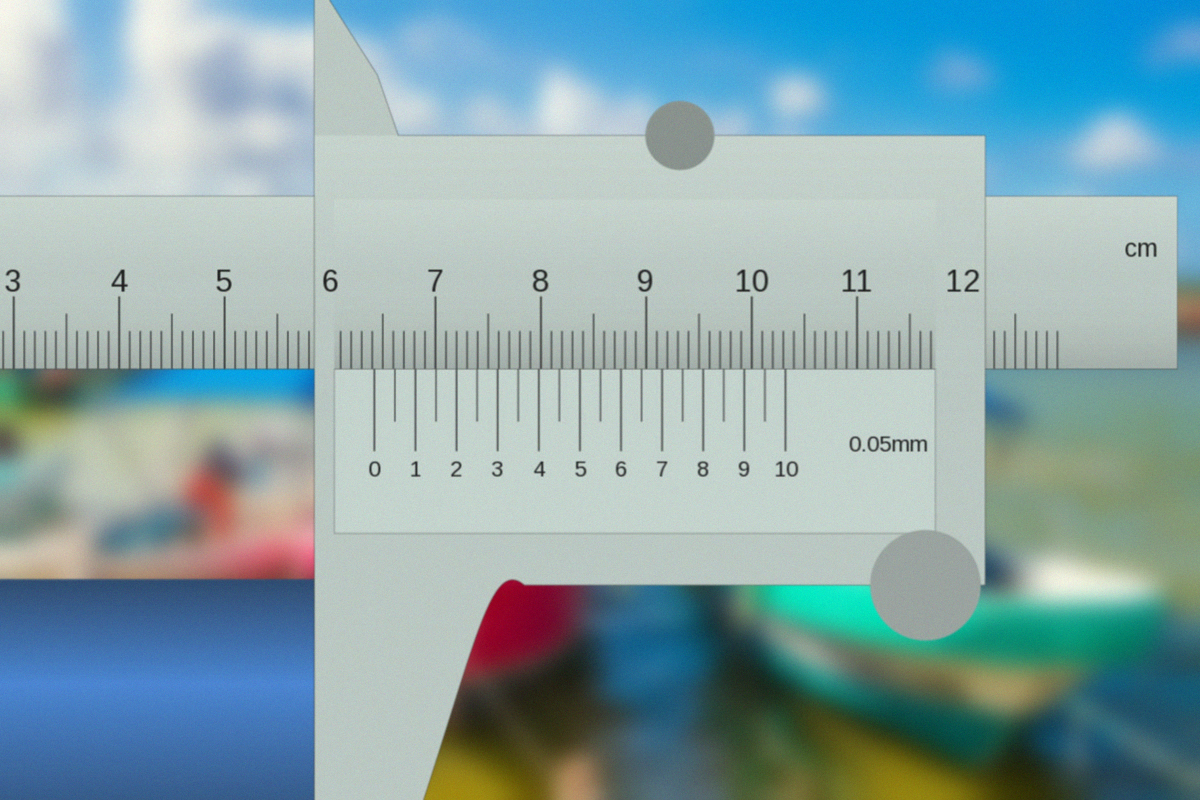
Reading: 64.2 mm
